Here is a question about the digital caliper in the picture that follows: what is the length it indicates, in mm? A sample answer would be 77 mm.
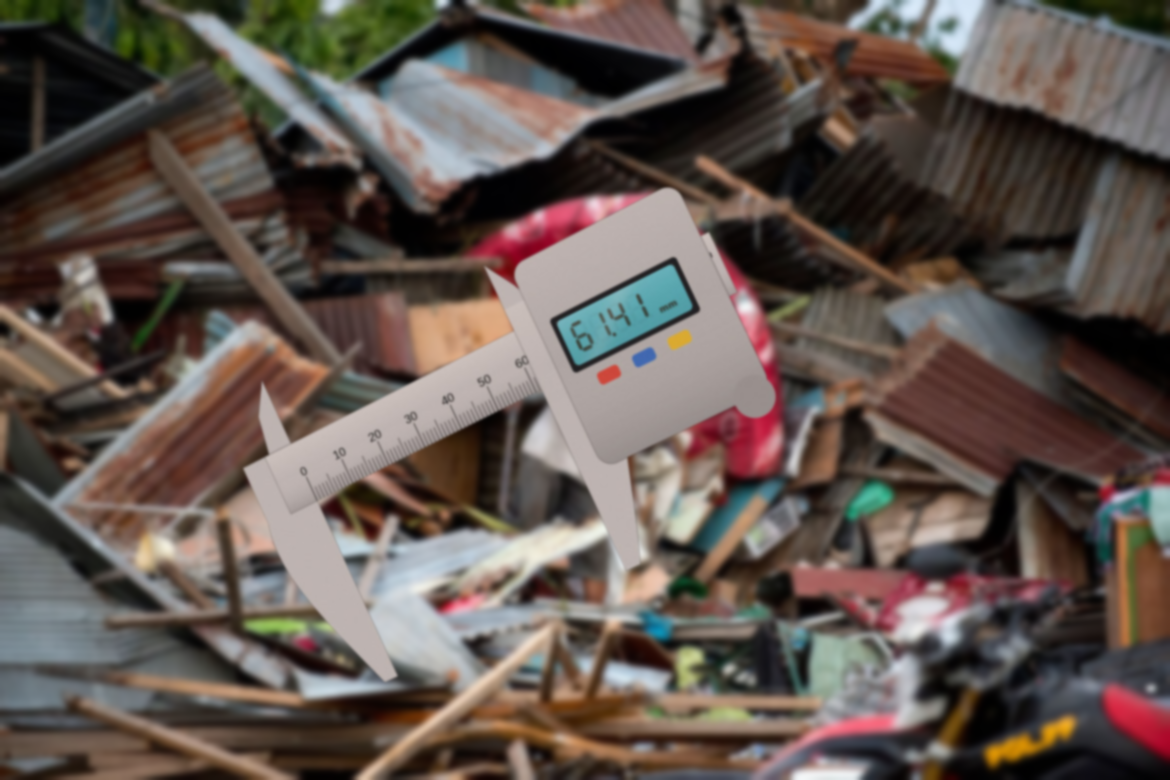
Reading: 61.41 mm
